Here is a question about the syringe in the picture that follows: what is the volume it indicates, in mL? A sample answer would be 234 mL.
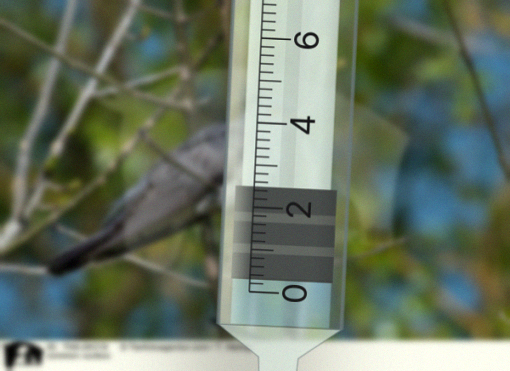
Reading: 0.3 mL
